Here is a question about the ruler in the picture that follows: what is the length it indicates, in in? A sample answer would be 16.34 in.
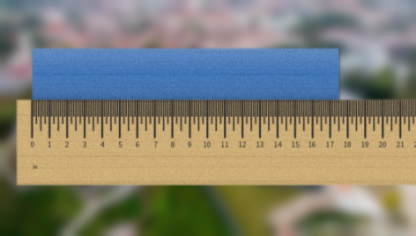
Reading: 17.5 in
